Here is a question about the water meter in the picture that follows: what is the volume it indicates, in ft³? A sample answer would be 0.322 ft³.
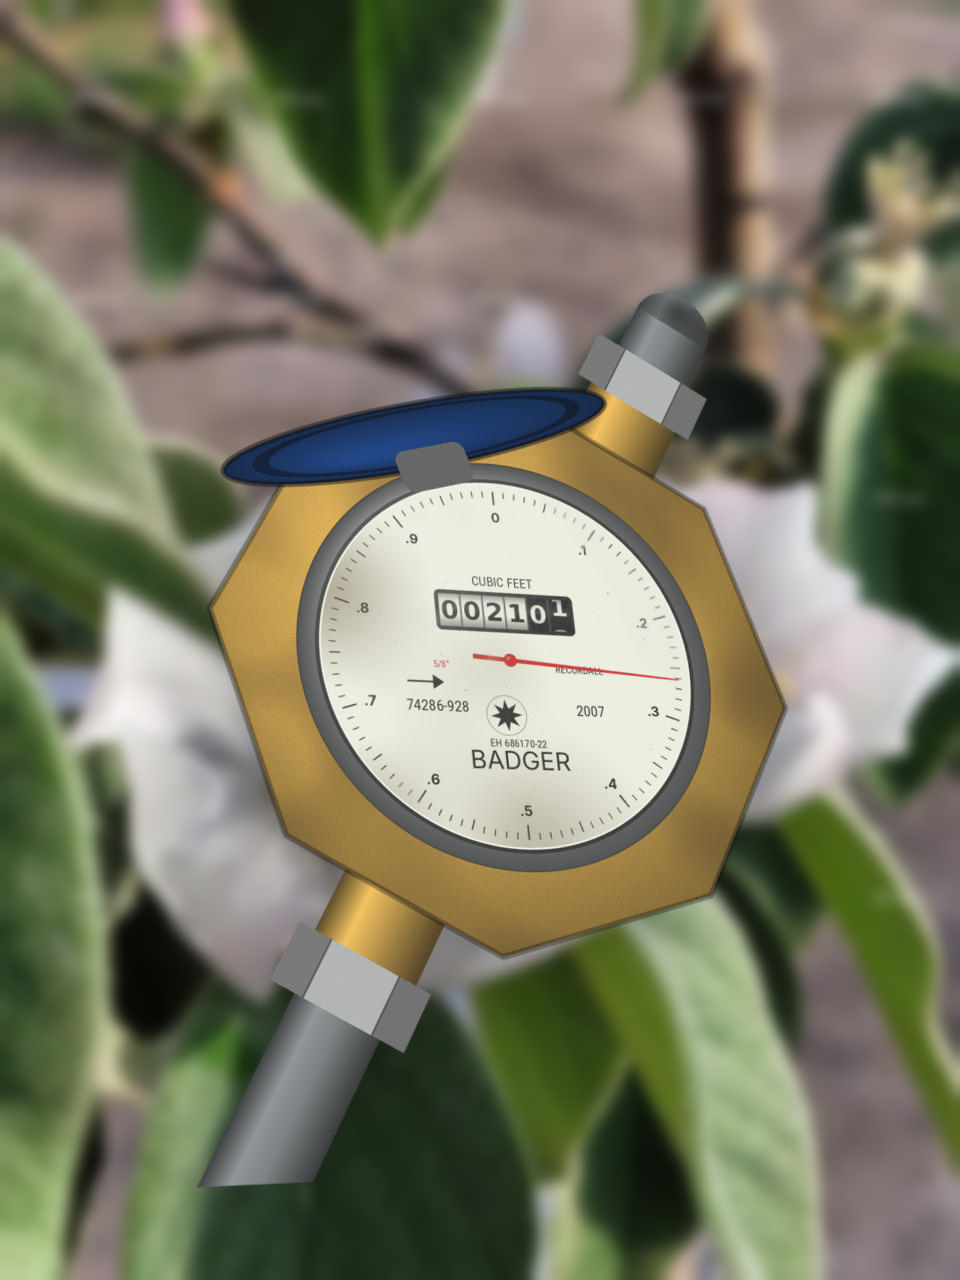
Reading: 2101.26 ft³
